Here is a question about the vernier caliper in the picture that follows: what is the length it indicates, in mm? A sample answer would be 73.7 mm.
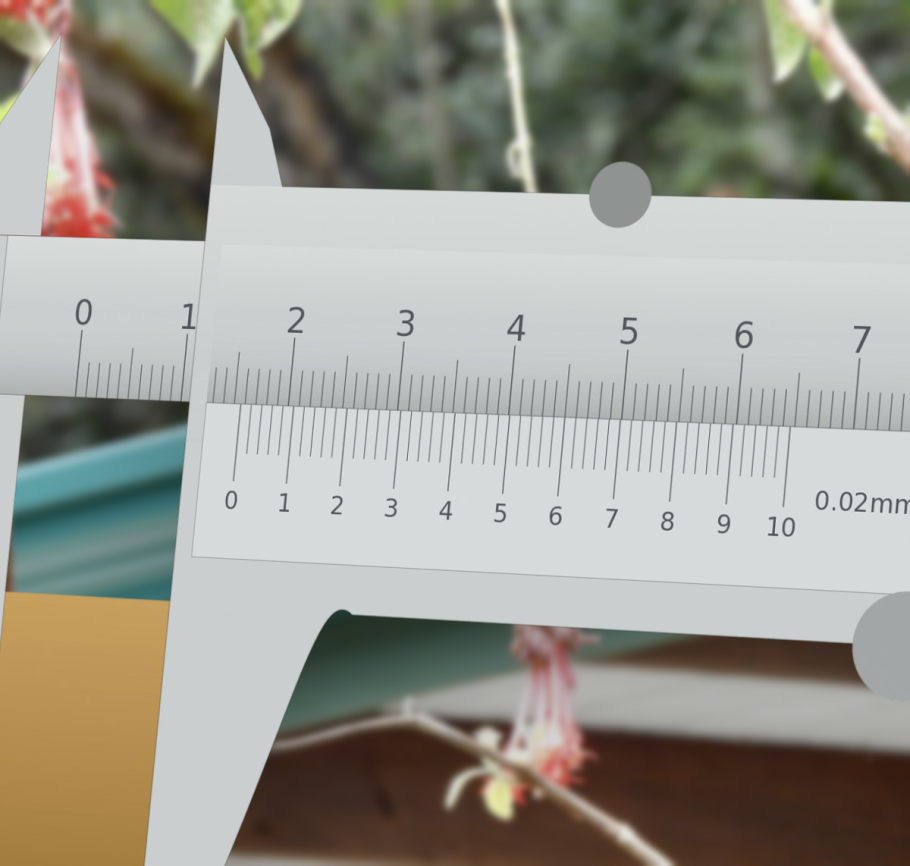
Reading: 15.6 mm
